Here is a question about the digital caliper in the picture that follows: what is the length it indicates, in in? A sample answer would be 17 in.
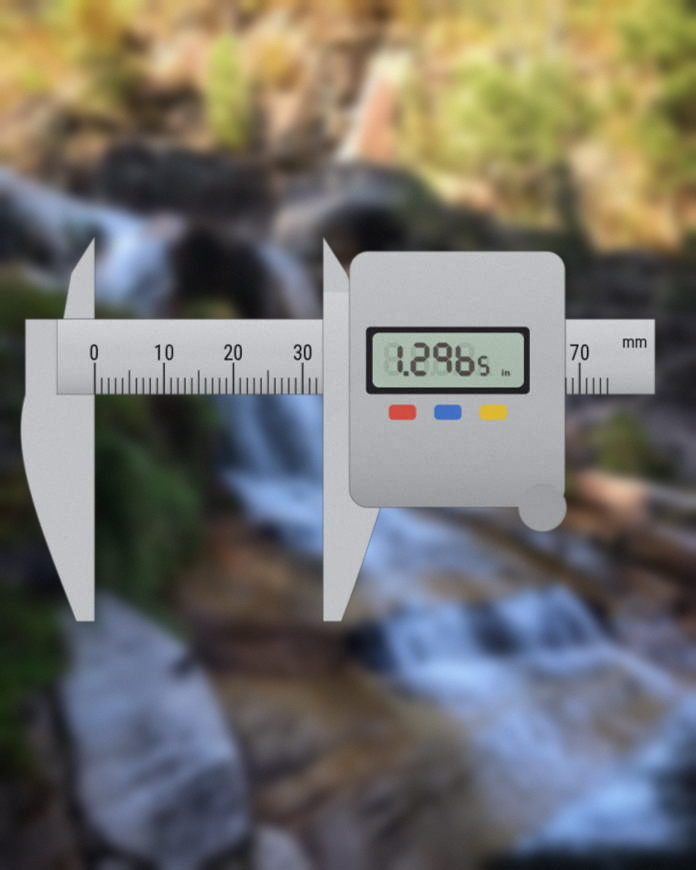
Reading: 1.2965 in
